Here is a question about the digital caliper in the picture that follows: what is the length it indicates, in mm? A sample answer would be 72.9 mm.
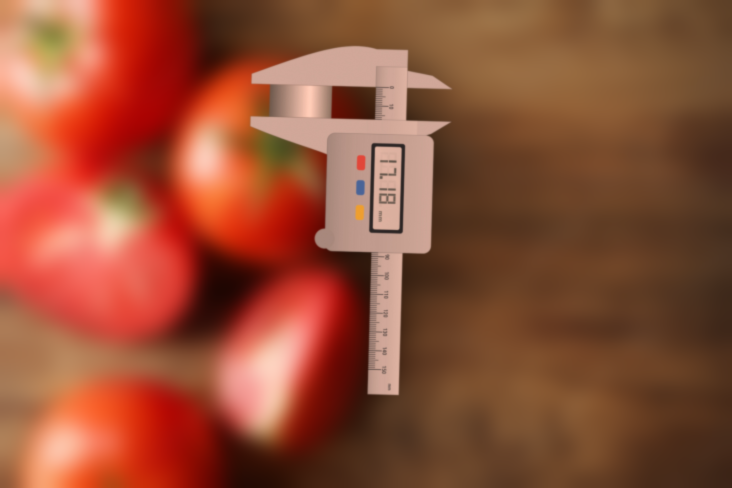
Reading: 17.18 mm
